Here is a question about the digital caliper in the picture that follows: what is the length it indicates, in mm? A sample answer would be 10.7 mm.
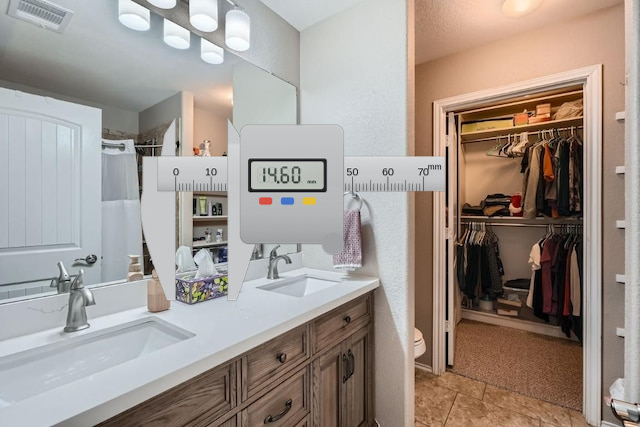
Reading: 14.60 mm
